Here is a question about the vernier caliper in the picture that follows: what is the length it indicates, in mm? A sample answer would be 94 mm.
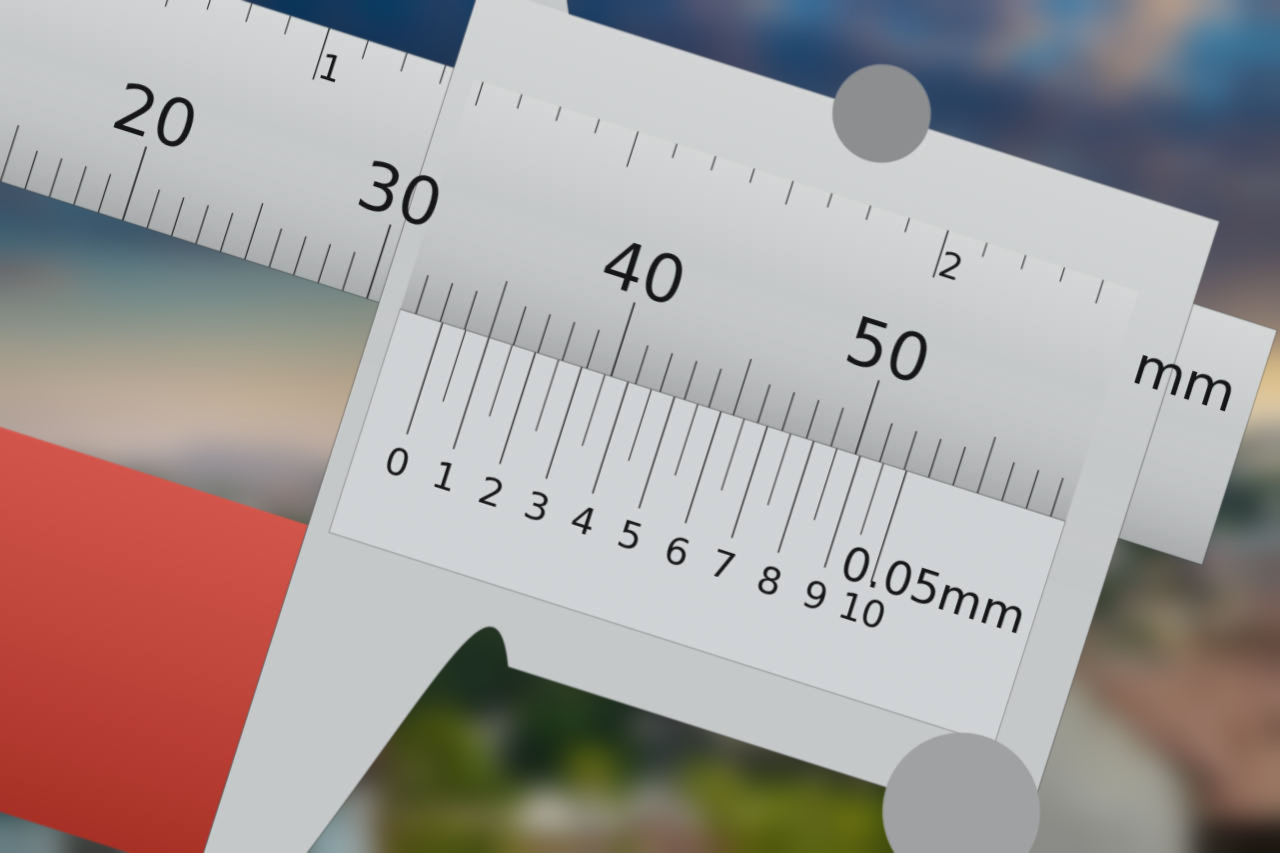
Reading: 33.10 mm
